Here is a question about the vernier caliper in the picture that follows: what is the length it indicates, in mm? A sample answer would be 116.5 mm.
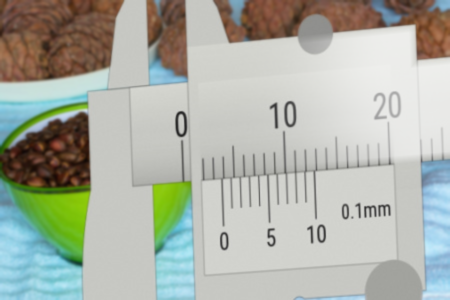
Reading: 3.8 mm
